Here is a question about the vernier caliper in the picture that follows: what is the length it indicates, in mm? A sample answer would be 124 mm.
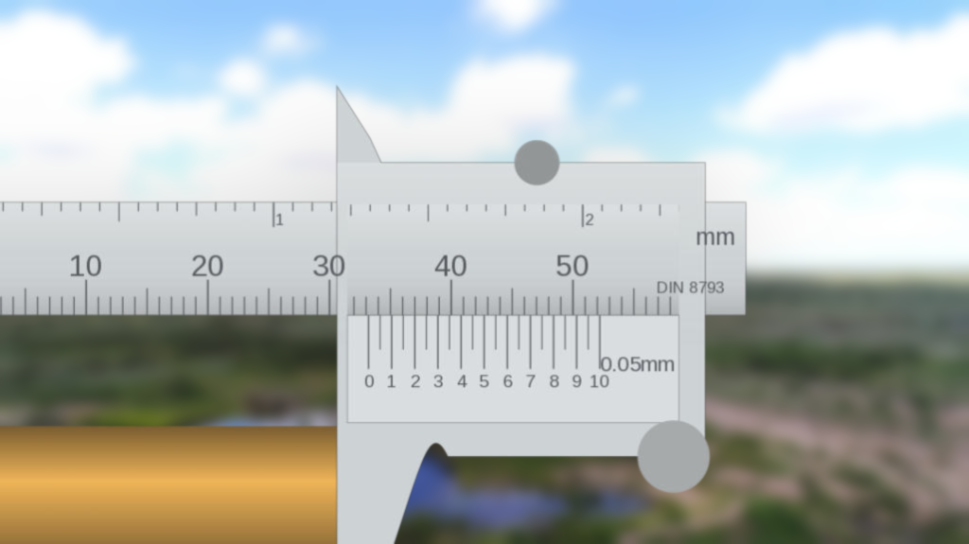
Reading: 33.2 mm
